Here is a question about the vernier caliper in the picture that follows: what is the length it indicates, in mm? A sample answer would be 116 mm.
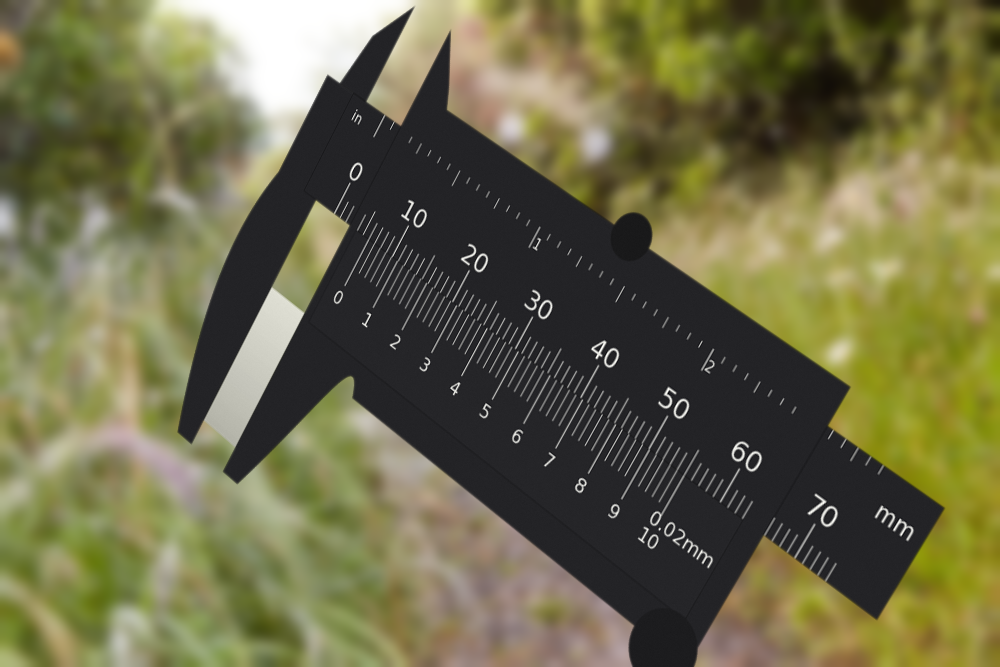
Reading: 6.0 mm
